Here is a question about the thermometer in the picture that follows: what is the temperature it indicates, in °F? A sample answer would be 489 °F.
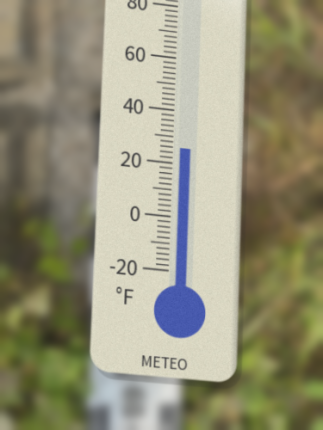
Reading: 26 °F
